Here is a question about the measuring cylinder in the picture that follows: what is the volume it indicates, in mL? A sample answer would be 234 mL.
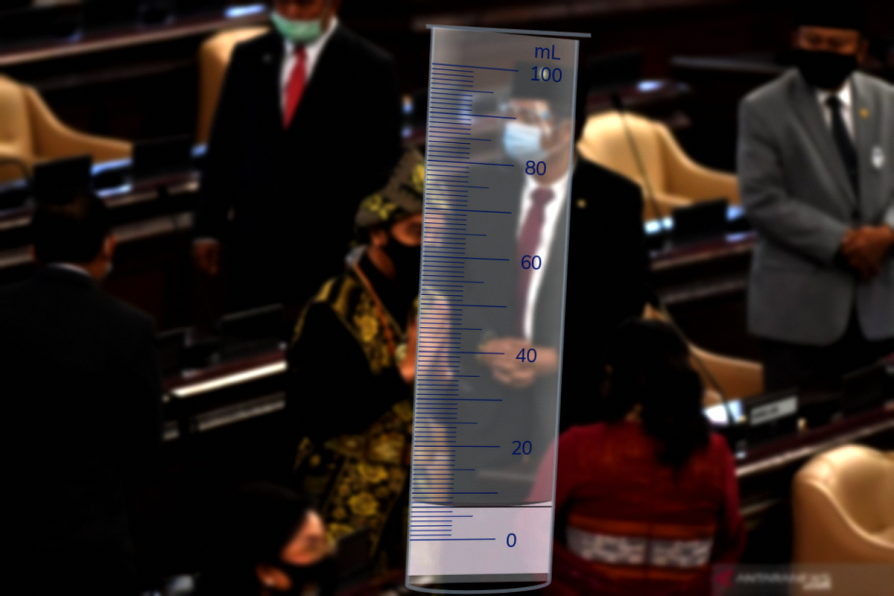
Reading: 7 mL
